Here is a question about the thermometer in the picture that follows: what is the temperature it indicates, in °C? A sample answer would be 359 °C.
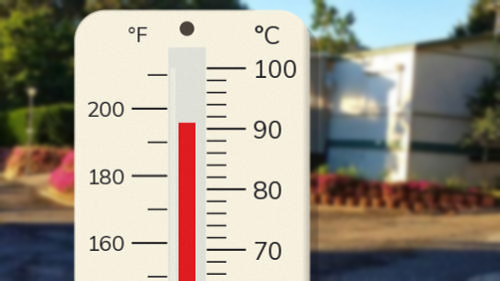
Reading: 91 °C
